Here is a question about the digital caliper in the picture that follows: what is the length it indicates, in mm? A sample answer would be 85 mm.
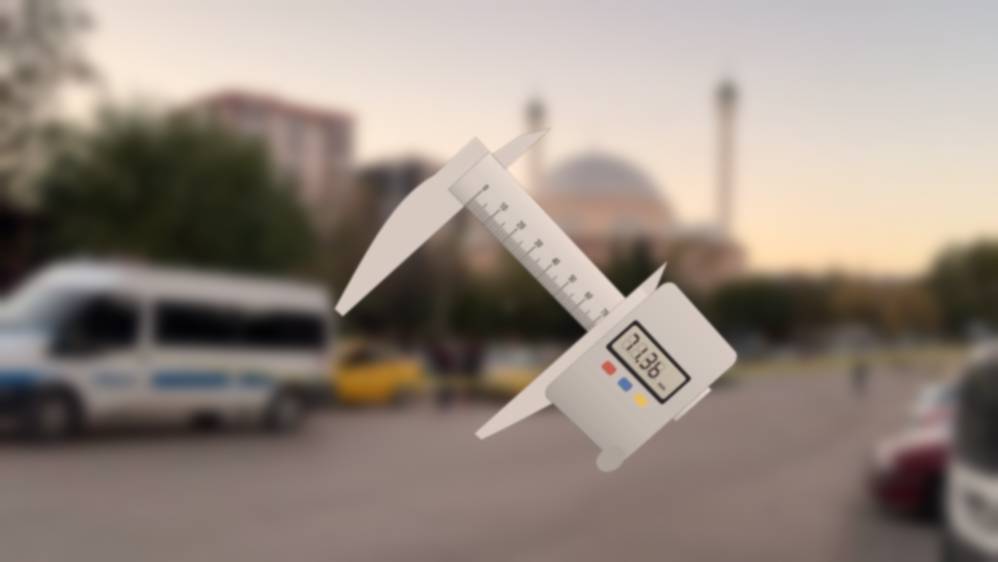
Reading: 71.36 mm
